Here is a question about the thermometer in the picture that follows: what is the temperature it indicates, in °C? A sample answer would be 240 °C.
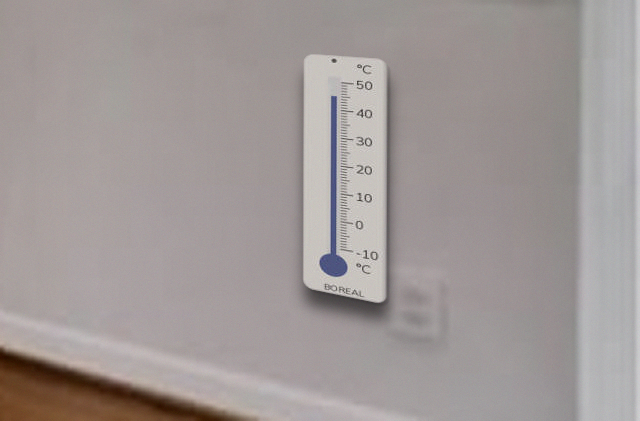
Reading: 45 °C
